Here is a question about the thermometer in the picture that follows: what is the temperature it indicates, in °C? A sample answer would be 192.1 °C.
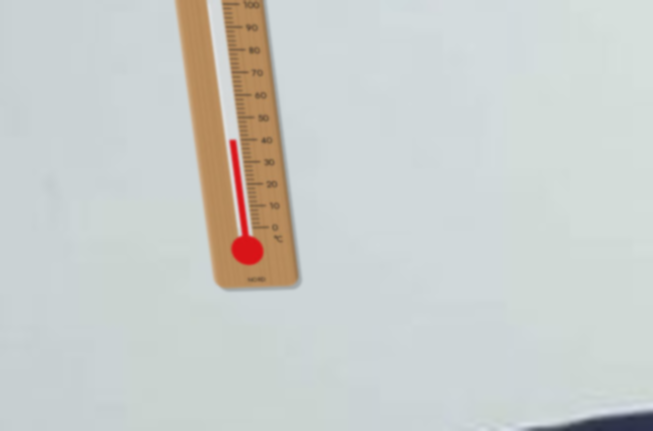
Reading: 40 °C
